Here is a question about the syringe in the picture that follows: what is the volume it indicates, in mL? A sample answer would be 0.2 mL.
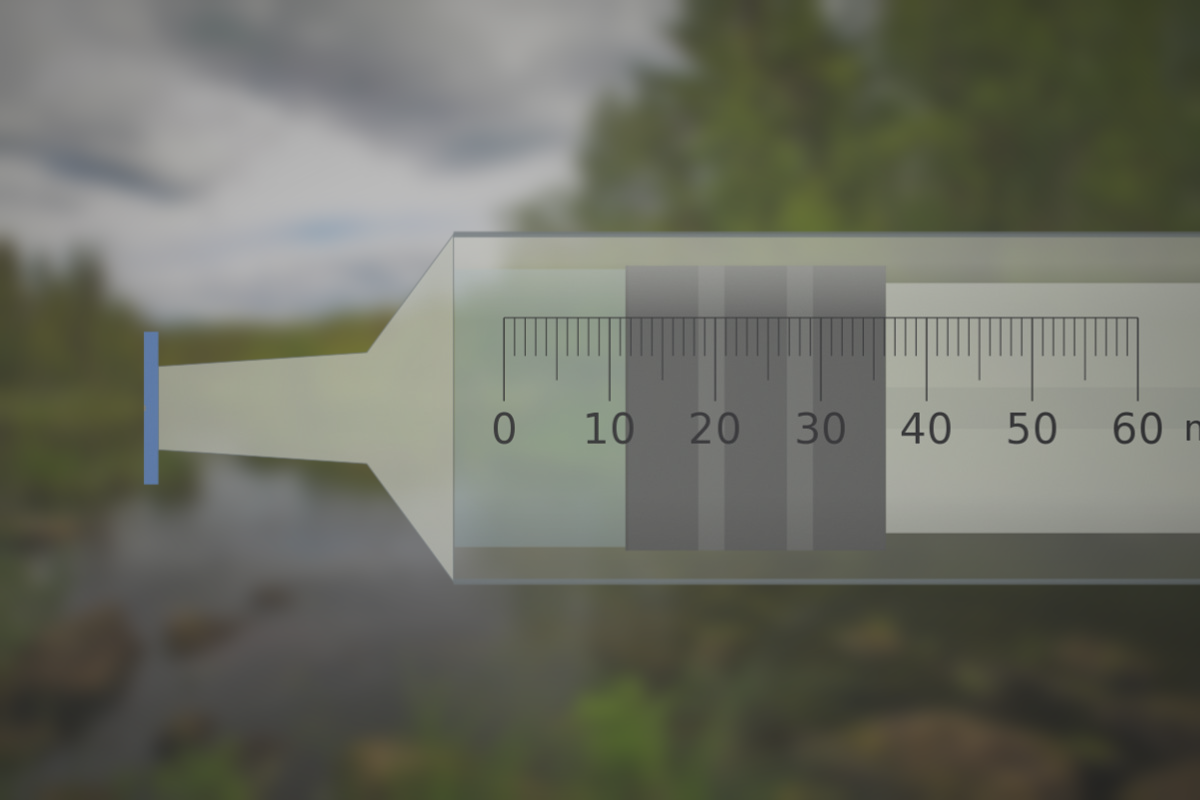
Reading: 11.5 mL
